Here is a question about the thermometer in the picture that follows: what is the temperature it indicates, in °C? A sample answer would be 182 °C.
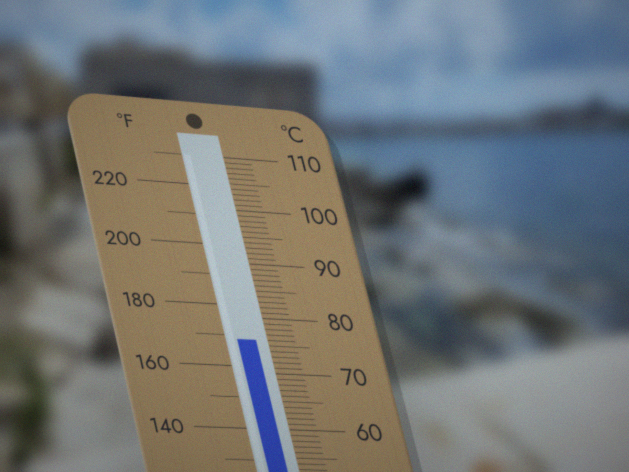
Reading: 76 °C
